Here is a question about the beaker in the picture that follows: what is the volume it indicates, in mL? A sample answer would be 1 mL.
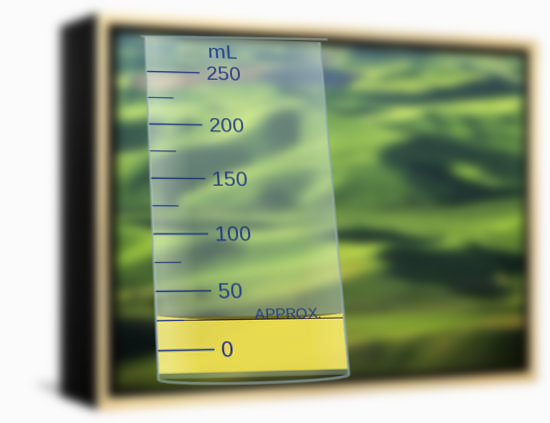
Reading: 25 mL
